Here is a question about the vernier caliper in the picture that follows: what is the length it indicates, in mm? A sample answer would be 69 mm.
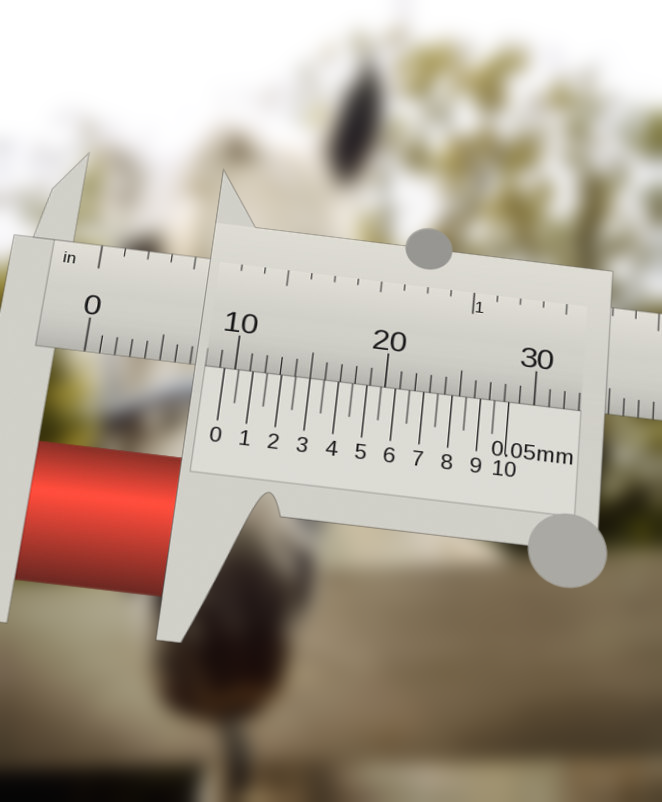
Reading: 9.3 mm
